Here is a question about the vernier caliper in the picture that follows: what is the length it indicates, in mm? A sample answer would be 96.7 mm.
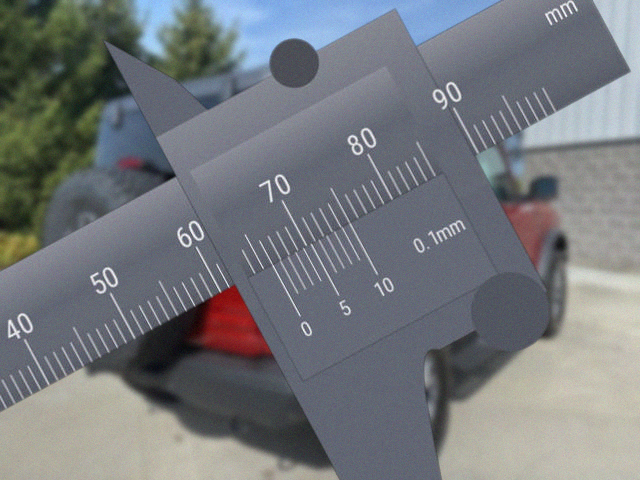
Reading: 66.0 mm
